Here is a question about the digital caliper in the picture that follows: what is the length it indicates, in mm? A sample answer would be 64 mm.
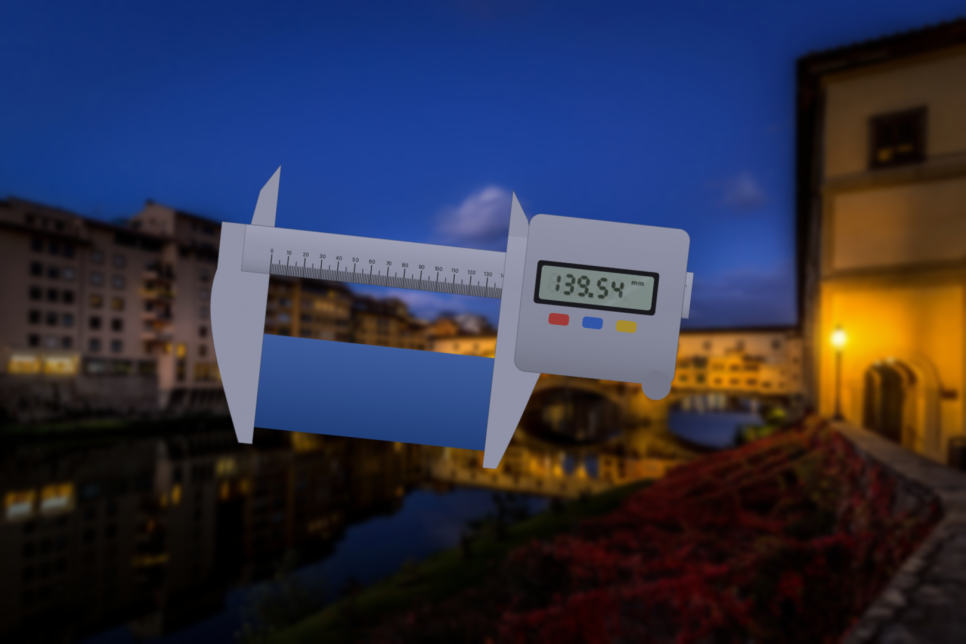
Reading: 139.54 mm
